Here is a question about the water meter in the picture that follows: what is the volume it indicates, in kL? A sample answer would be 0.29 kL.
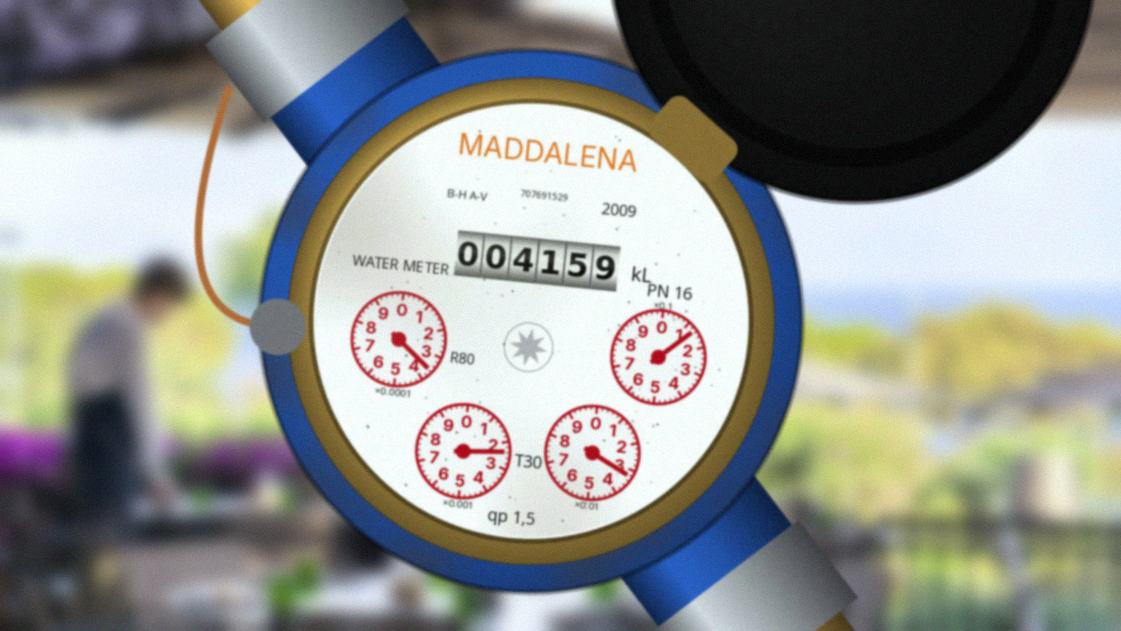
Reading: 4159.1323 kL
